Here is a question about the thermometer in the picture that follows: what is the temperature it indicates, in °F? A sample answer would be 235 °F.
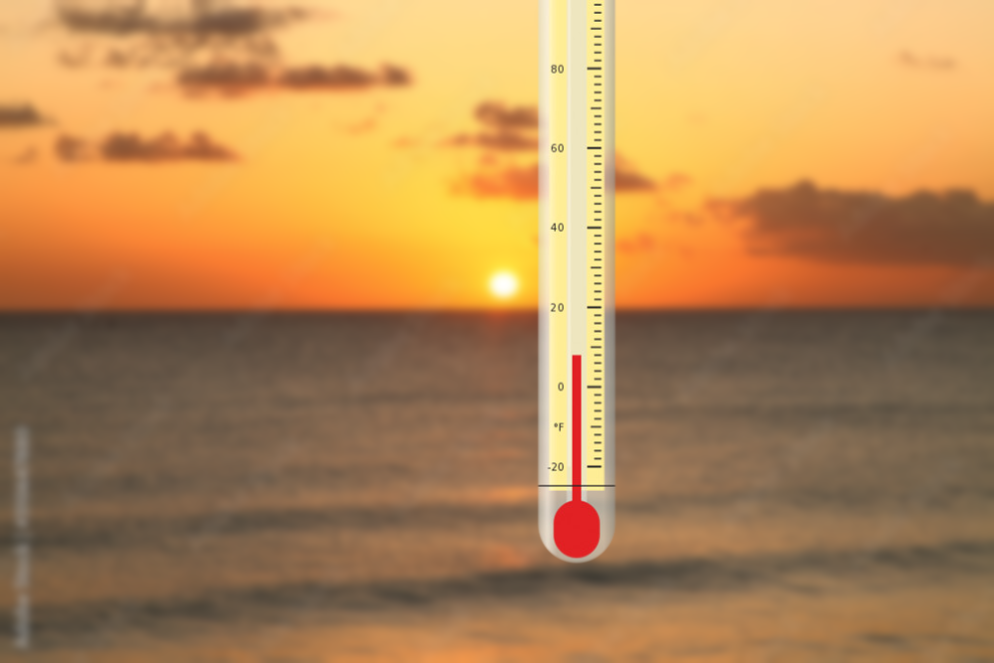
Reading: 8 °F
